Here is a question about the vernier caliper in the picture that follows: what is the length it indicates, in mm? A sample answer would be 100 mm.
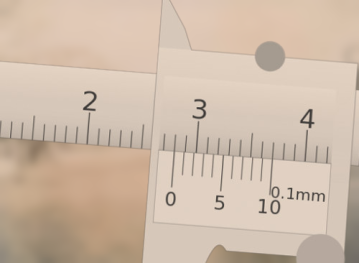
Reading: 28.0 mm
